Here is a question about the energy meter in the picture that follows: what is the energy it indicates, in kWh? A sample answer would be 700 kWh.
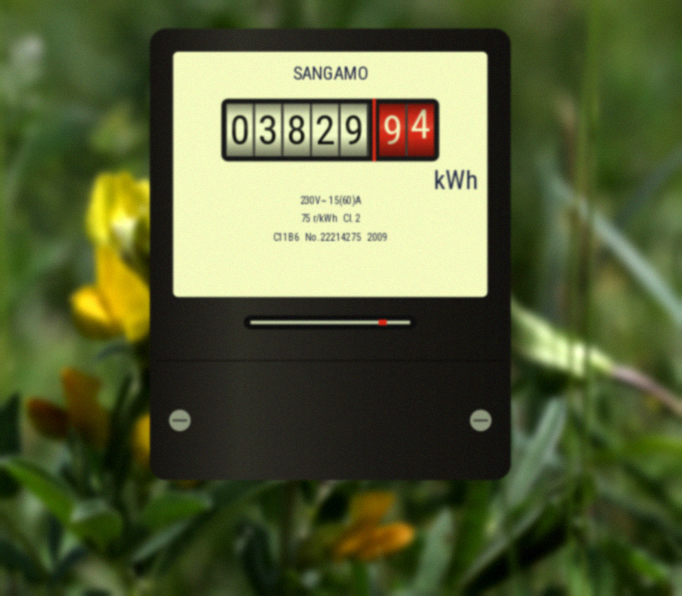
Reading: 3829.94 kWh
